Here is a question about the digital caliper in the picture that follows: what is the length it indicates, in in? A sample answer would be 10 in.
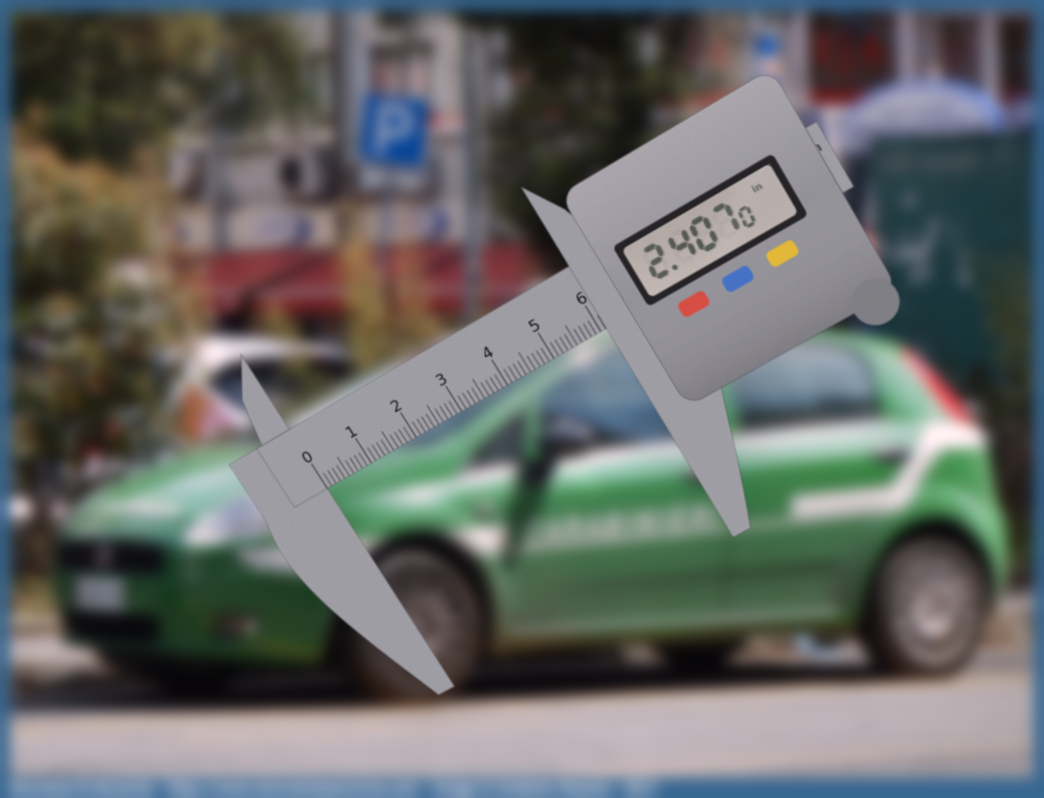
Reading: 2.4070 in
